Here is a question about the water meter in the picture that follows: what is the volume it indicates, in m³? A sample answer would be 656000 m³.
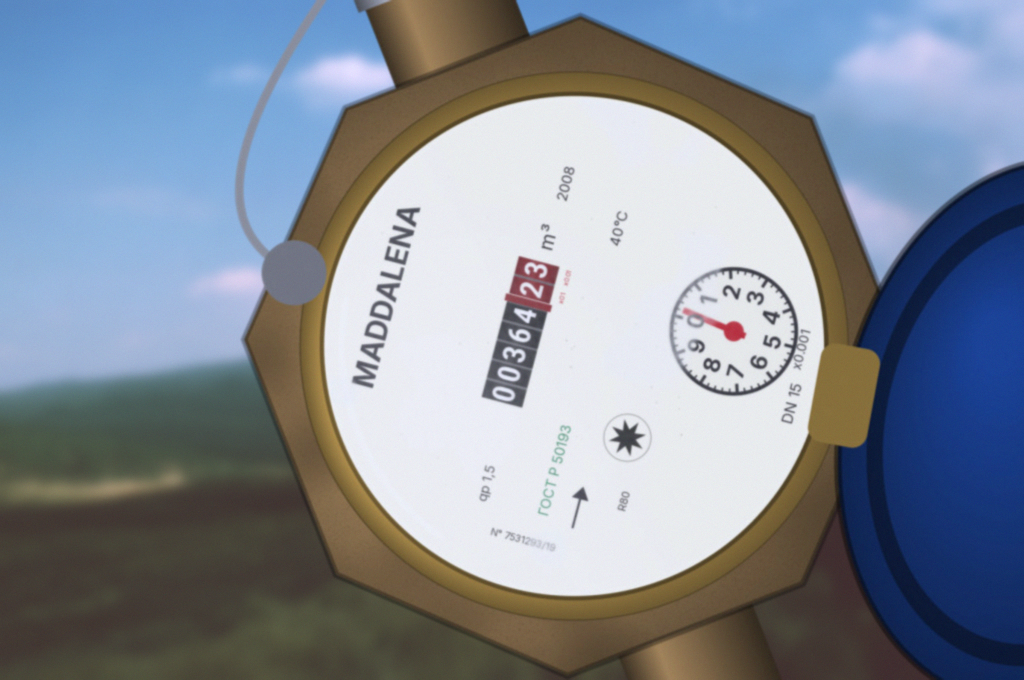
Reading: 364.230 m³
